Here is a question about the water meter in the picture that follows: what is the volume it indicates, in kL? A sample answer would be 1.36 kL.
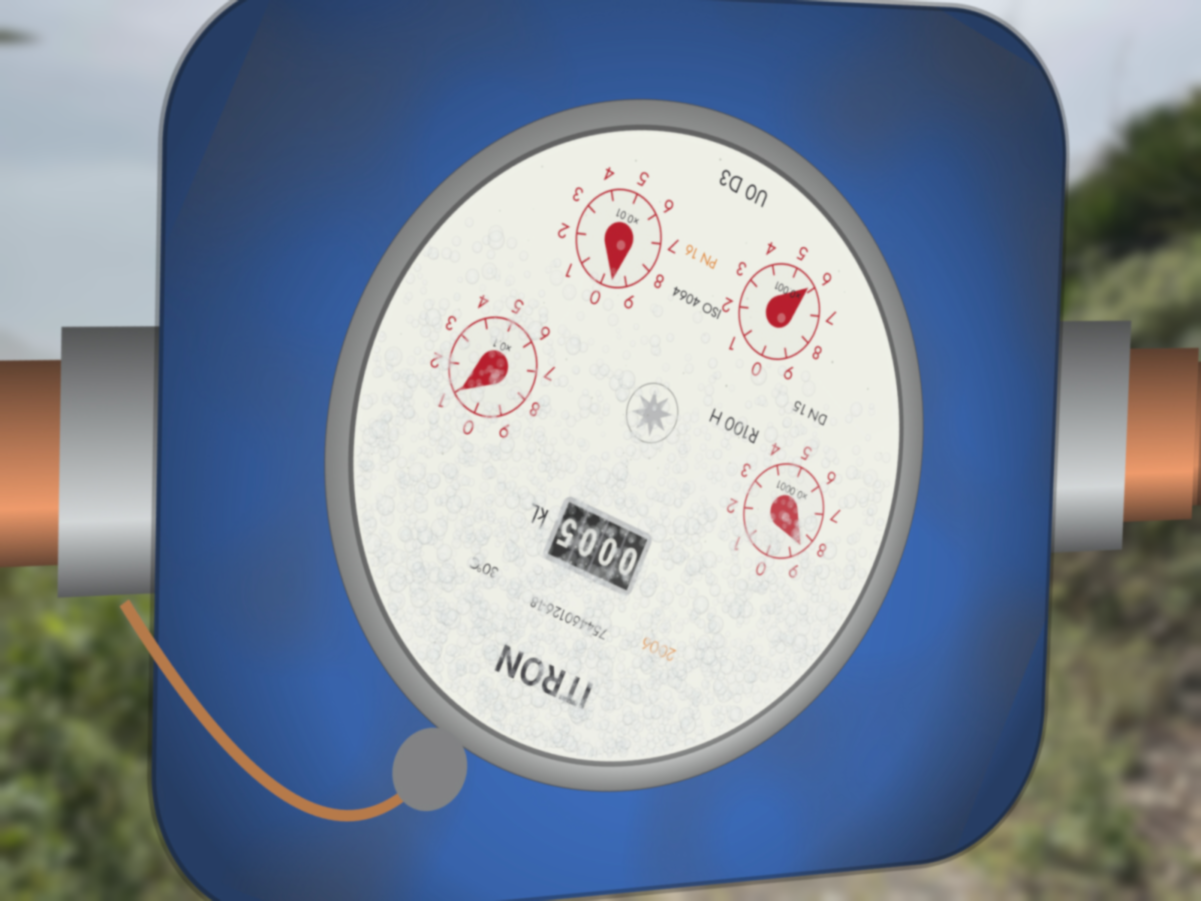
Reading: 5.0958 kL
